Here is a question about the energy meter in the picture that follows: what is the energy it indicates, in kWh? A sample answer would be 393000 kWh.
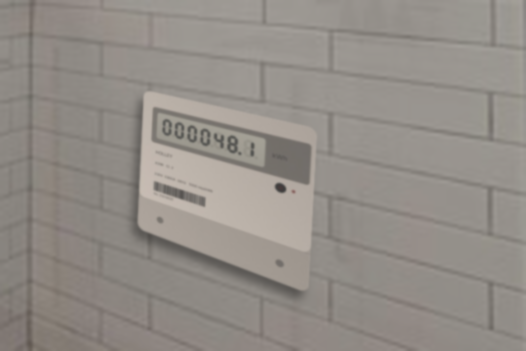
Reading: 48.1 kWh
